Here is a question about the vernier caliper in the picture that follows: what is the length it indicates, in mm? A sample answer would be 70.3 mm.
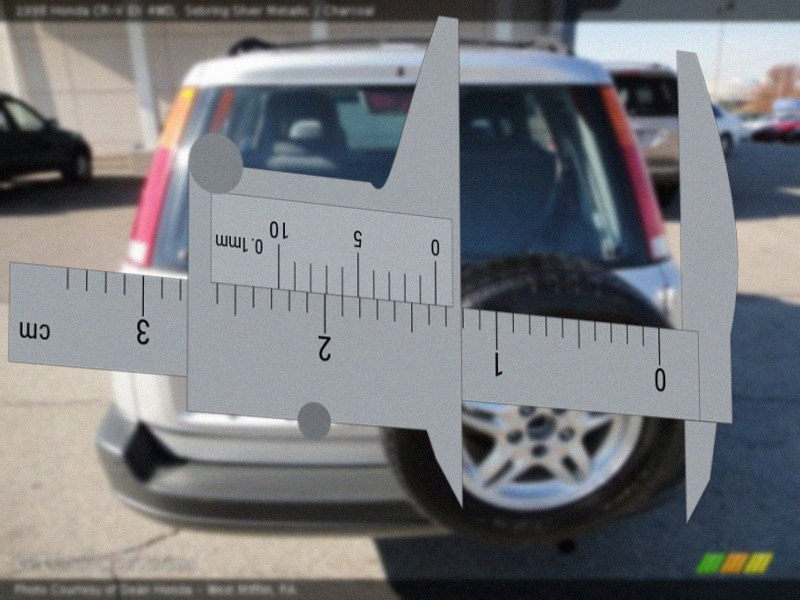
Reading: 13.6 mm
